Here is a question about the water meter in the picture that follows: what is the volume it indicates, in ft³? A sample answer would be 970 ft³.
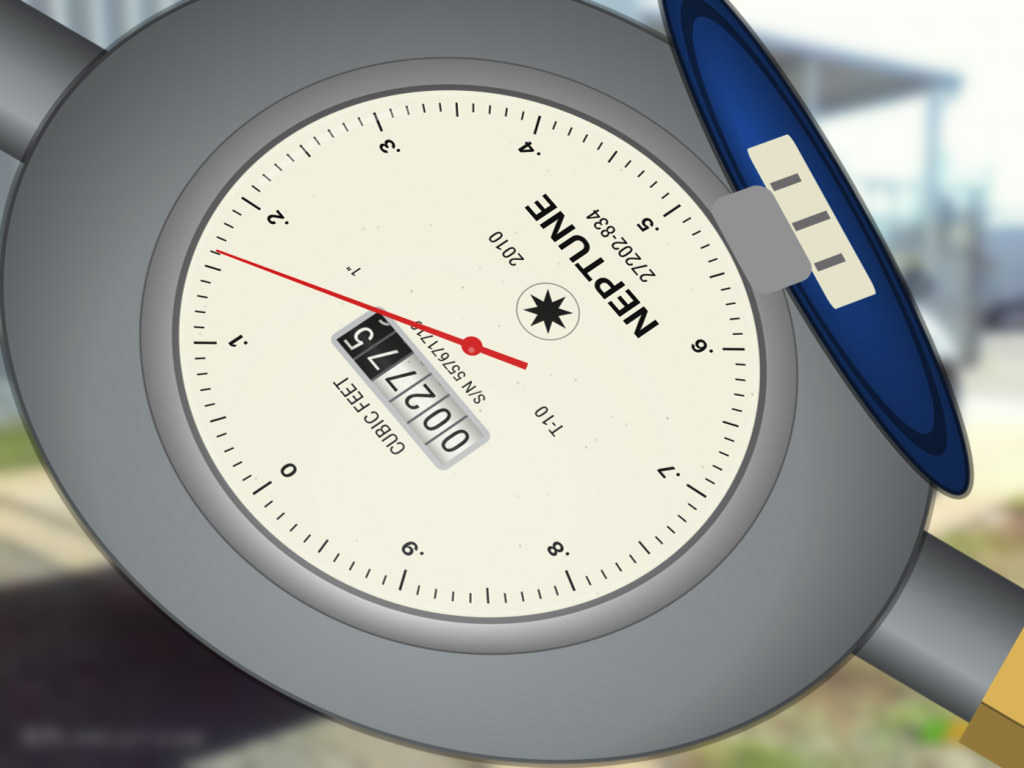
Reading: 2775.16 ft³
